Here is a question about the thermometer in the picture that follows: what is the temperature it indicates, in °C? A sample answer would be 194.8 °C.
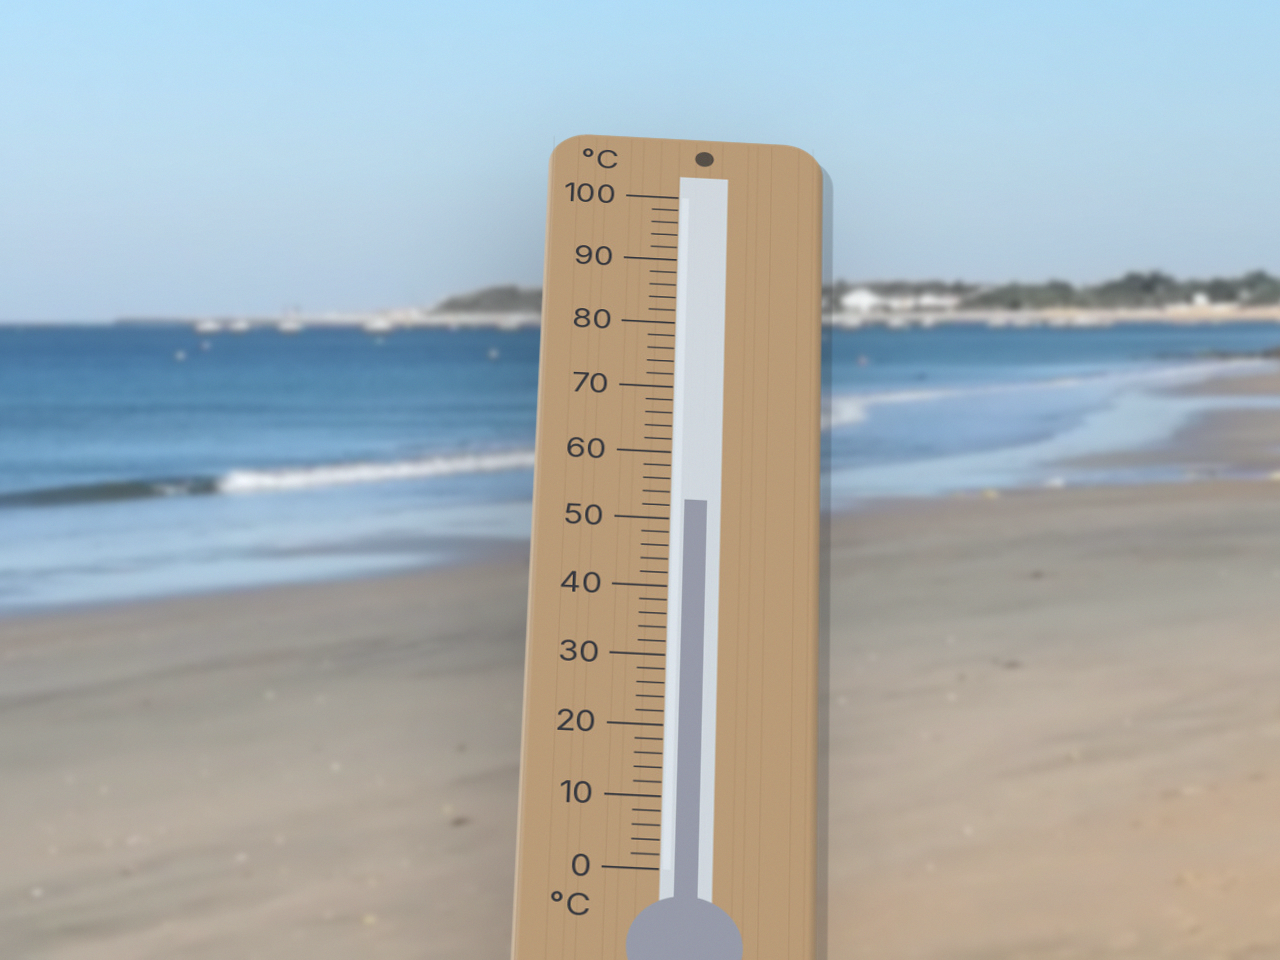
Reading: 53 °C
